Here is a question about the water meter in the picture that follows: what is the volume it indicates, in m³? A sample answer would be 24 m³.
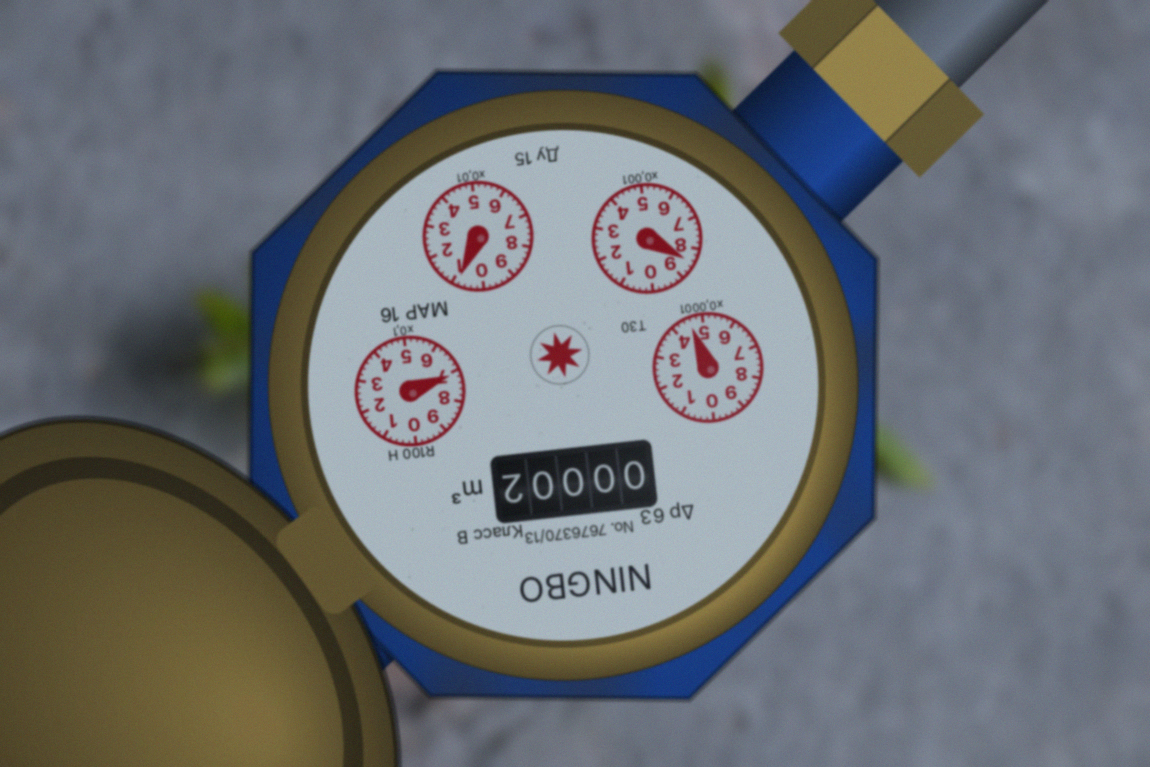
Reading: 2.7084 m³
